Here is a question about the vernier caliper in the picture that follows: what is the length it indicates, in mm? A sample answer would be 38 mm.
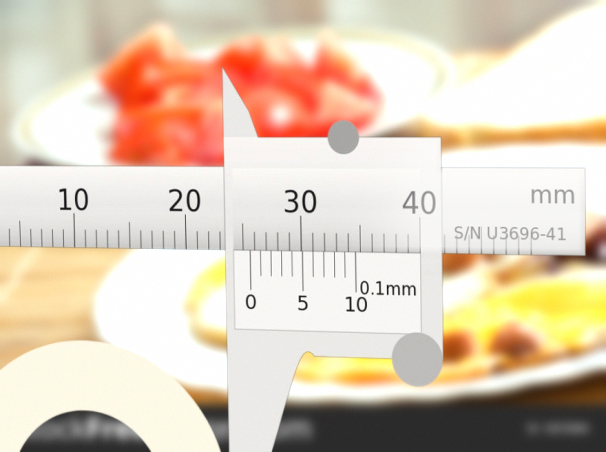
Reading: 25.6 mm
